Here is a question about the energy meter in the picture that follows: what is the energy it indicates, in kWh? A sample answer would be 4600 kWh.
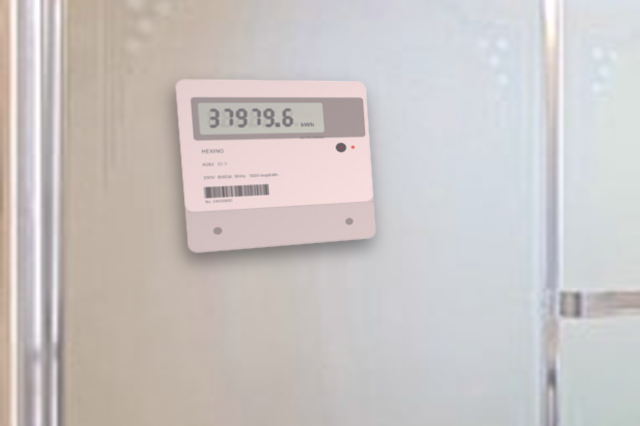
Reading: 37979.6 kWh
